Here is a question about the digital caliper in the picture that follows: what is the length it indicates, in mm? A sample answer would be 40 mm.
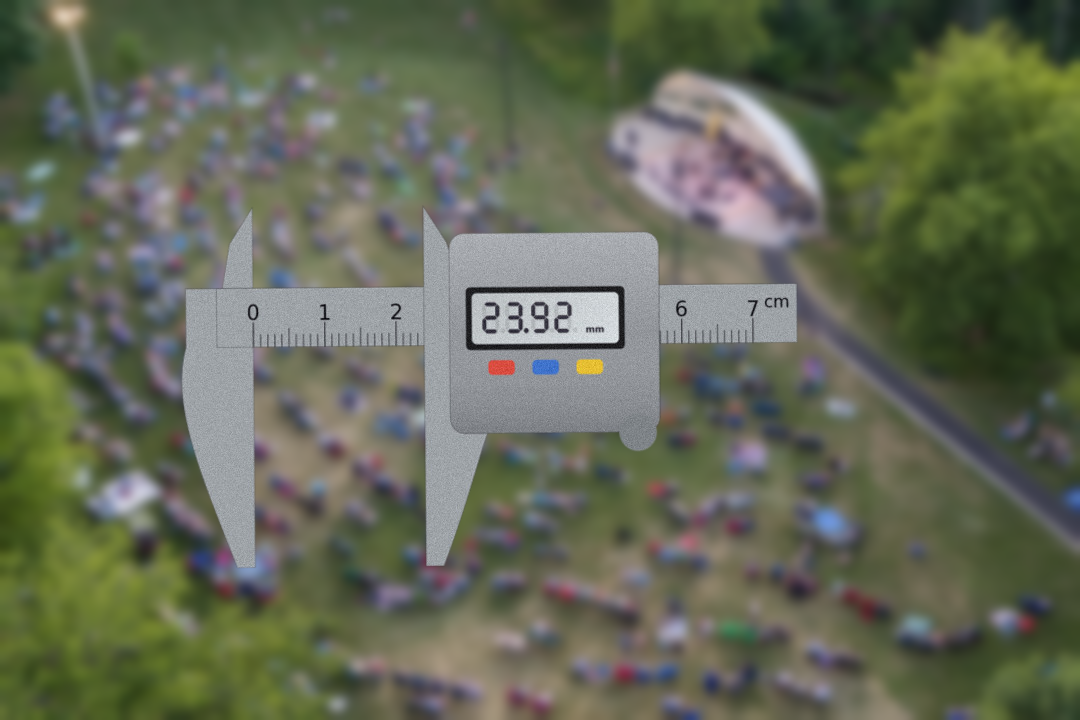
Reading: 23.92 mm
